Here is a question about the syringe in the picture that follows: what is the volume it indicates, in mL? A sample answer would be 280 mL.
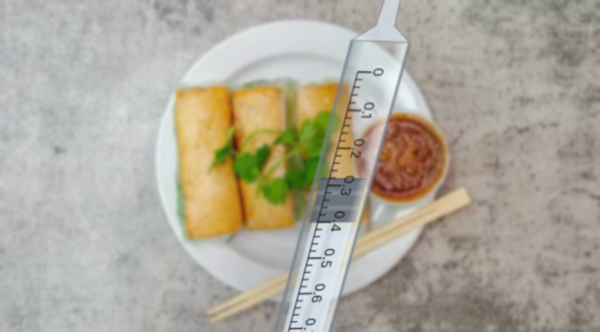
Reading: 0.28 mL
